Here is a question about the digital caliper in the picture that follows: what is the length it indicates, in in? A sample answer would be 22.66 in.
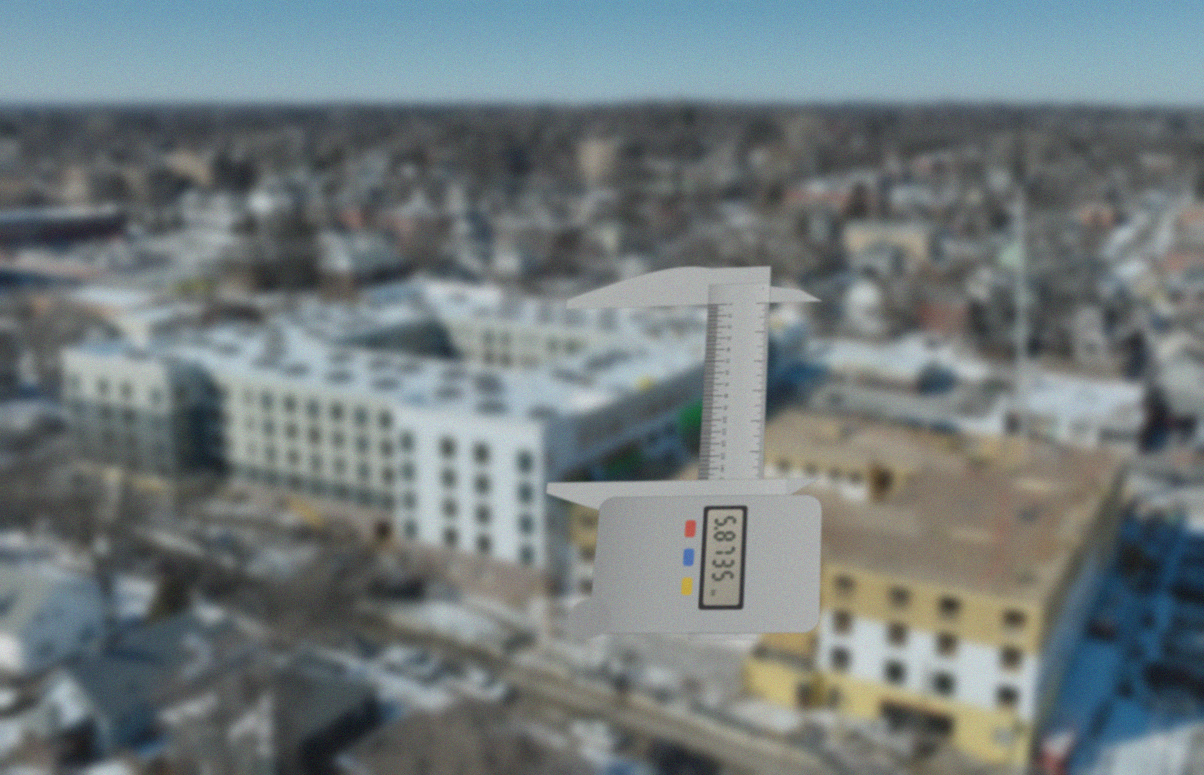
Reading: 5.8735 in
